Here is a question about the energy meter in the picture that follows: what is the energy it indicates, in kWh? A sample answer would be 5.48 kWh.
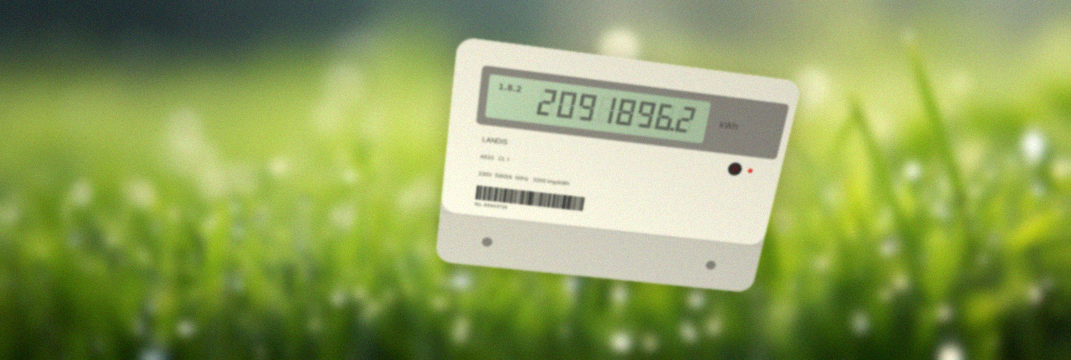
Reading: 2091896.2 kWh
